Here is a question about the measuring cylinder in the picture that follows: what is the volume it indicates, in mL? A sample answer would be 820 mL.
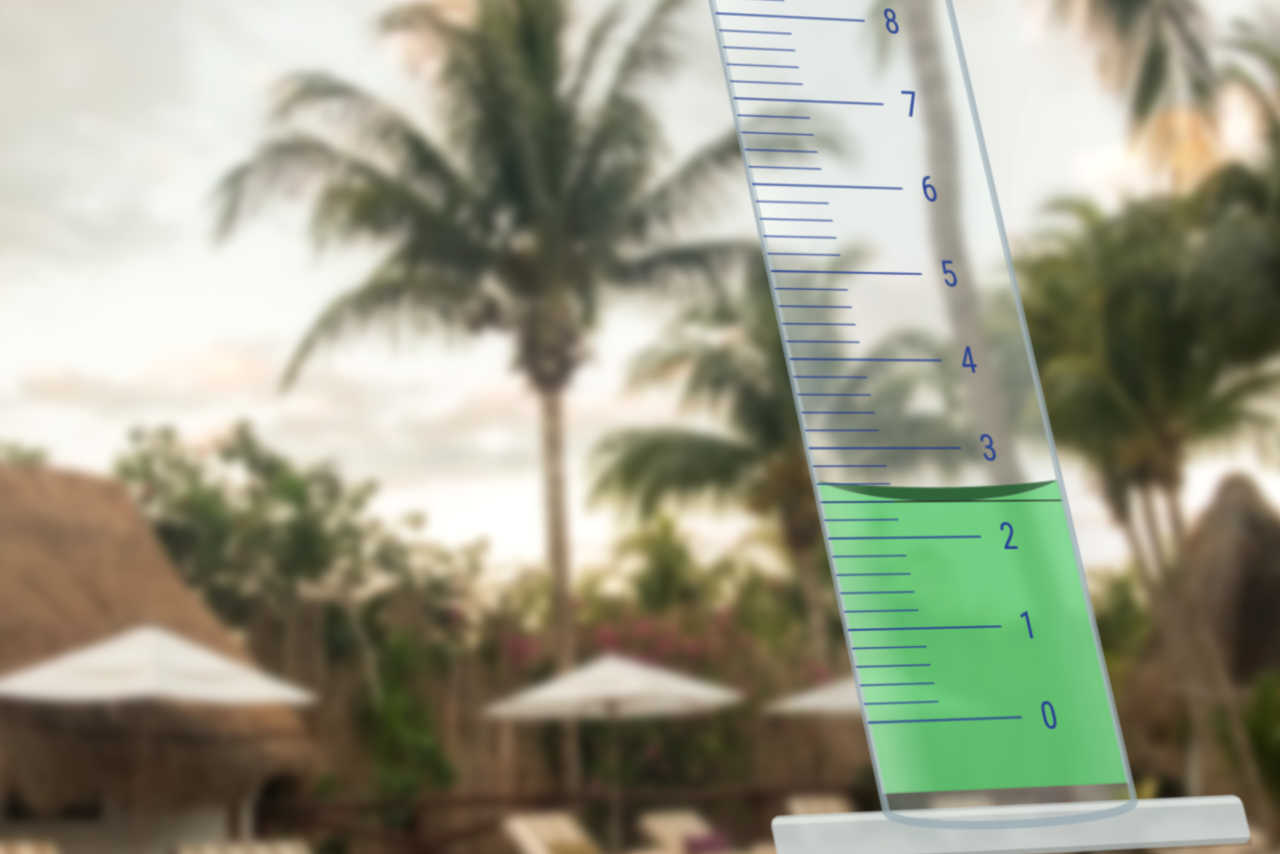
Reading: 2.4 mL
